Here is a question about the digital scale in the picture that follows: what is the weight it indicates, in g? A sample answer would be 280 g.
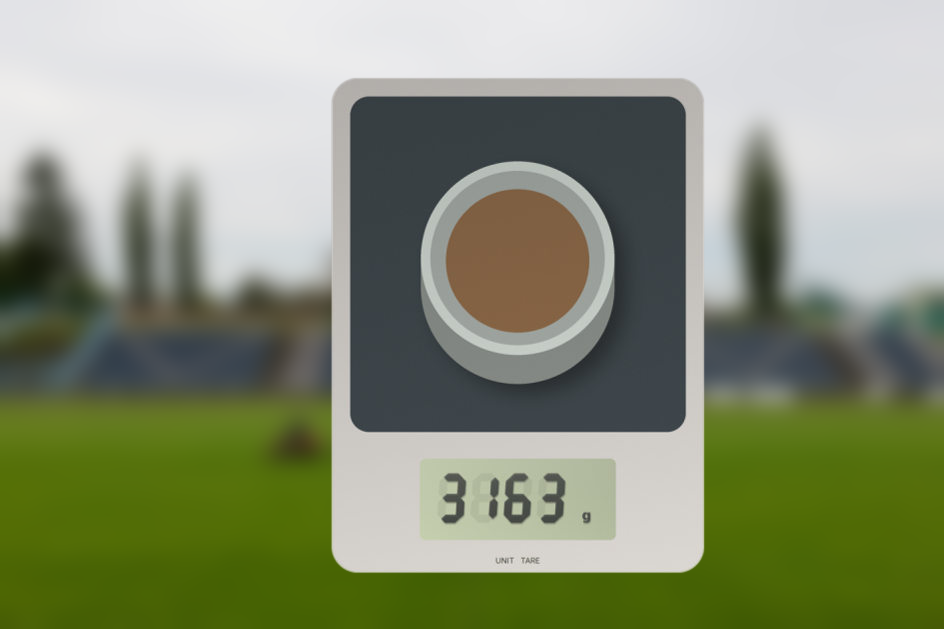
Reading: 3163 g
